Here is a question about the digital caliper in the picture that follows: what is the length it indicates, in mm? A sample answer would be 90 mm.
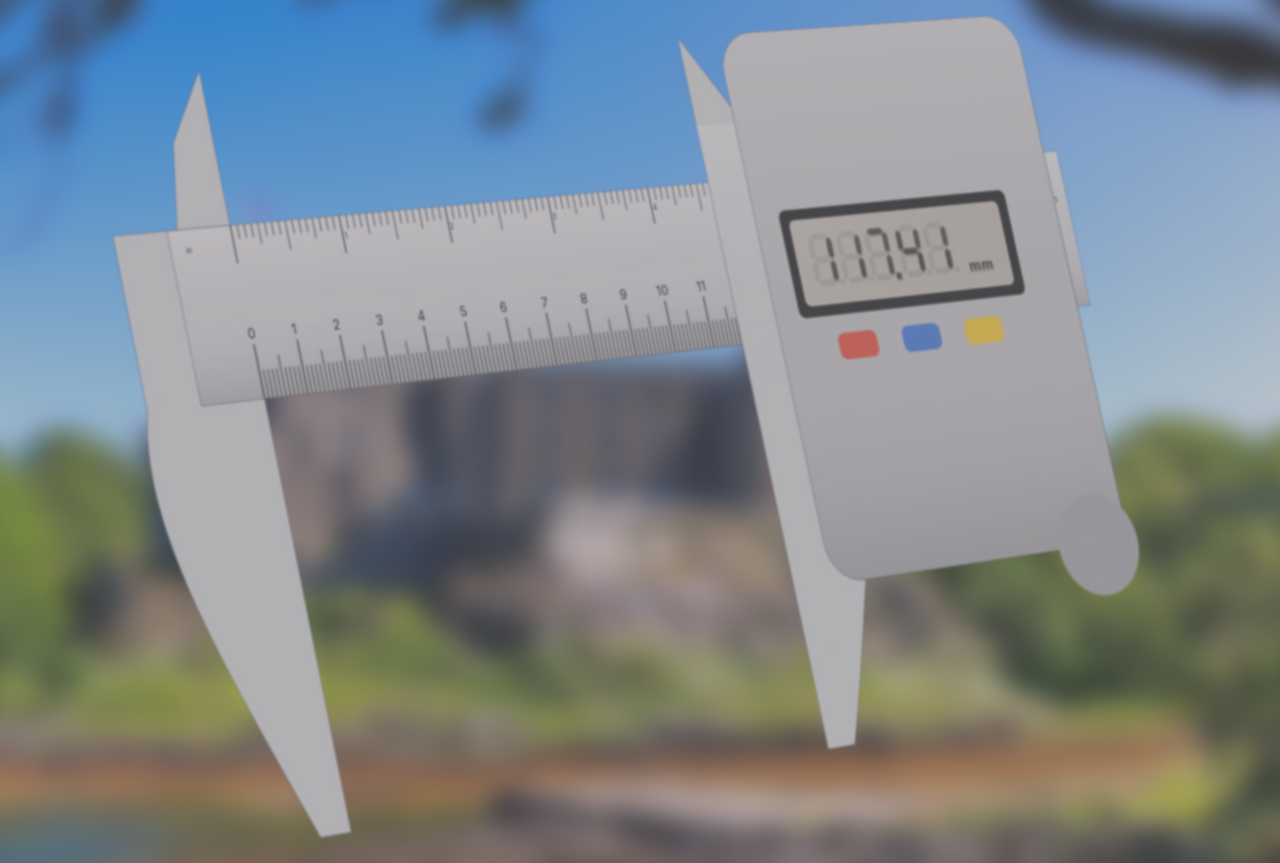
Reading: 117.41 mm
